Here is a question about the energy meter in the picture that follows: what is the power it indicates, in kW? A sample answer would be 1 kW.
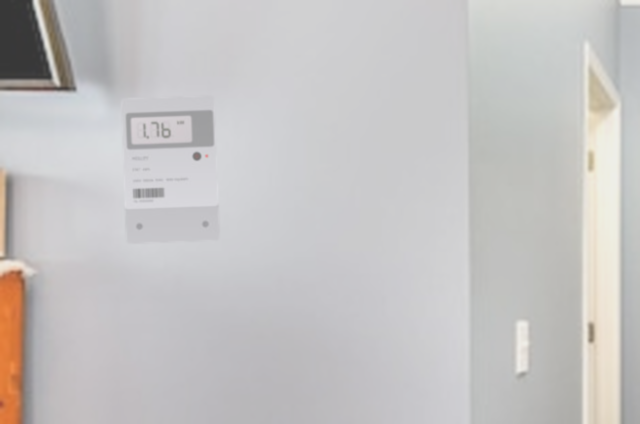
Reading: 1.76 kW
